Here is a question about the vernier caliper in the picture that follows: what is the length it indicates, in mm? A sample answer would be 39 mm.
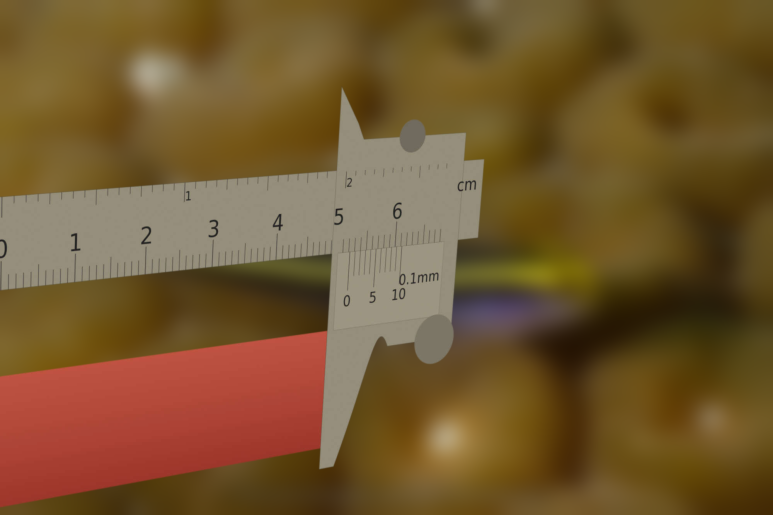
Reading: 52.2 mm
